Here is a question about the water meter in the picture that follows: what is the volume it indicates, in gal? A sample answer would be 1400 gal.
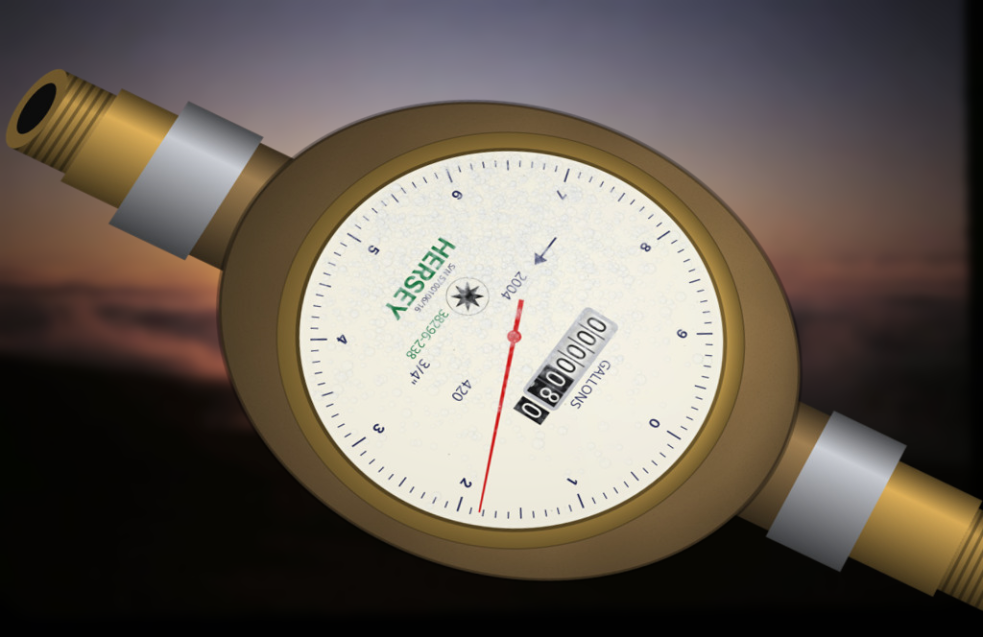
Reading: 81.8 gal
